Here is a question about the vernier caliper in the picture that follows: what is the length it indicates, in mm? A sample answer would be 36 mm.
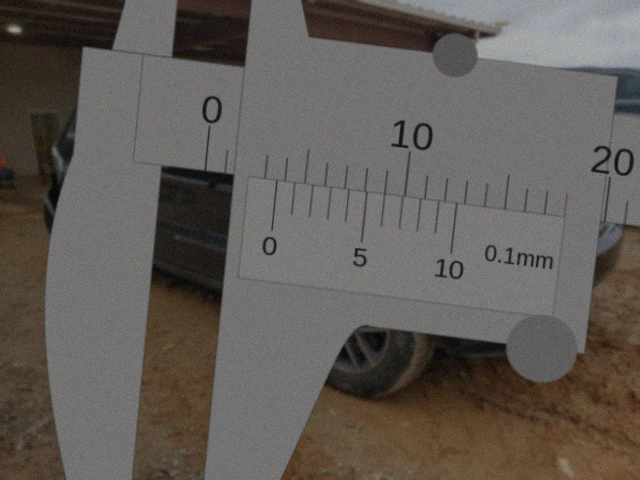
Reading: 3.6 mm
